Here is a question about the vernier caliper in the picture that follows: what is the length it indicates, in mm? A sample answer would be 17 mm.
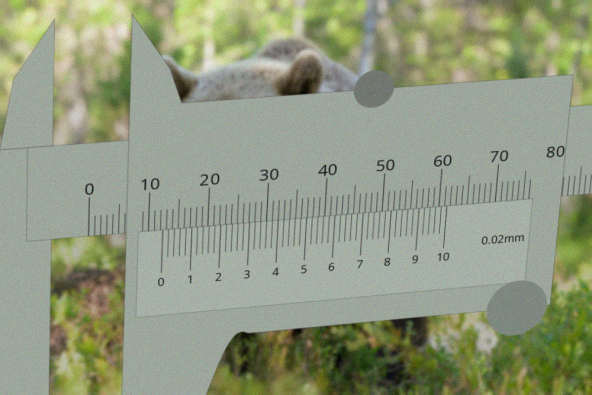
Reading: 12.4 mm
